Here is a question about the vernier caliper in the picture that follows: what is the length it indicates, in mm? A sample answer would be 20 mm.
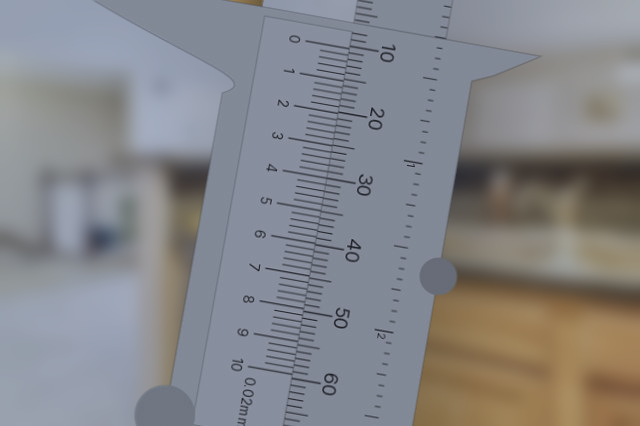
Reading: 10.4 mm
